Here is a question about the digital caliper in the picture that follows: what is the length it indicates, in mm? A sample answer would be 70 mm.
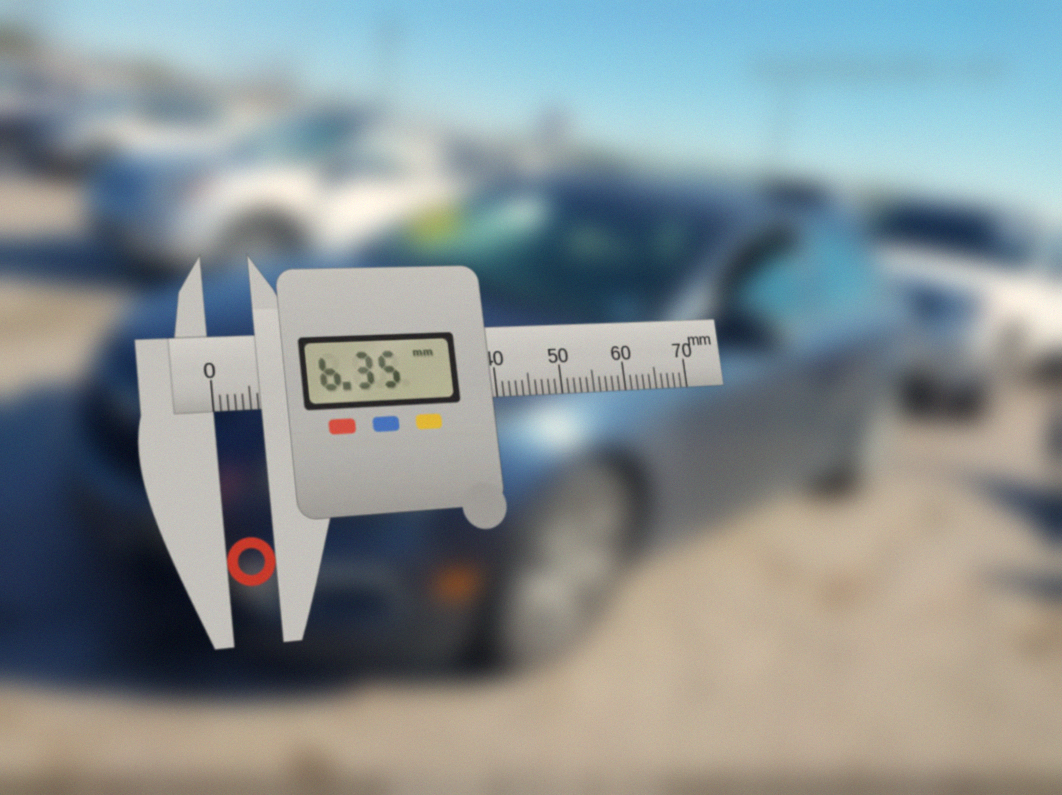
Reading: 6.35 mm
